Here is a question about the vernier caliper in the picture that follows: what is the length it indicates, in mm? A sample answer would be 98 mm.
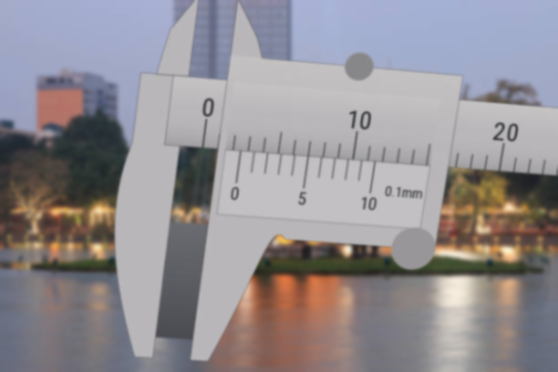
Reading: 2.5 mm
